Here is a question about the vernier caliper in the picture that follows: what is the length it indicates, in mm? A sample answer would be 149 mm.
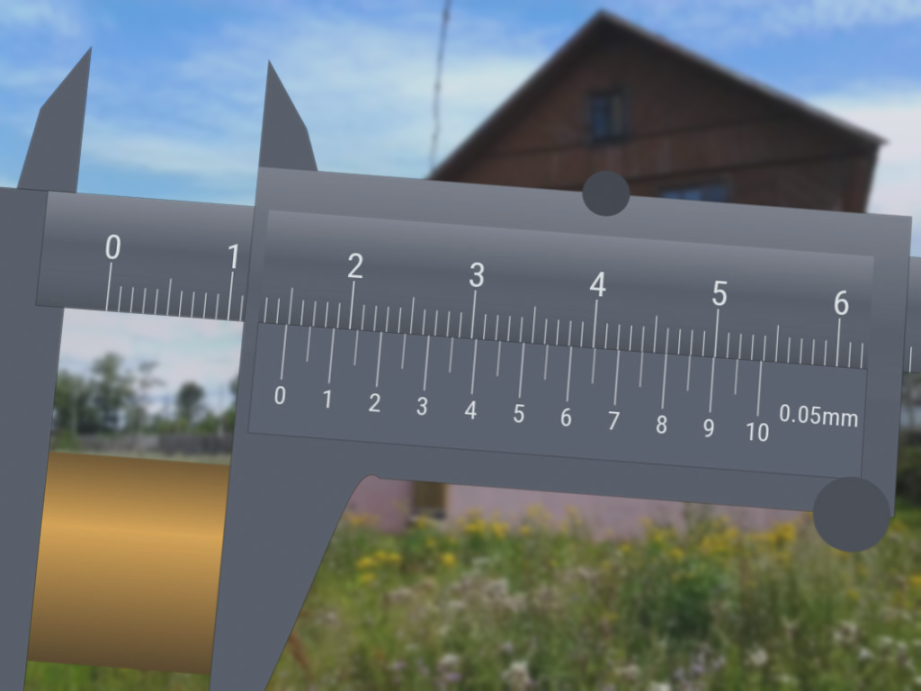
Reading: 14.8 mm
